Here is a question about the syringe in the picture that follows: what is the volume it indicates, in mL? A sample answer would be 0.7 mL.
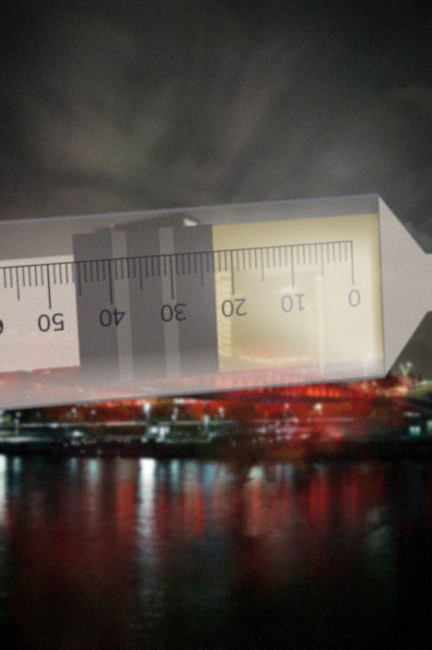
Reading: 23 mL
